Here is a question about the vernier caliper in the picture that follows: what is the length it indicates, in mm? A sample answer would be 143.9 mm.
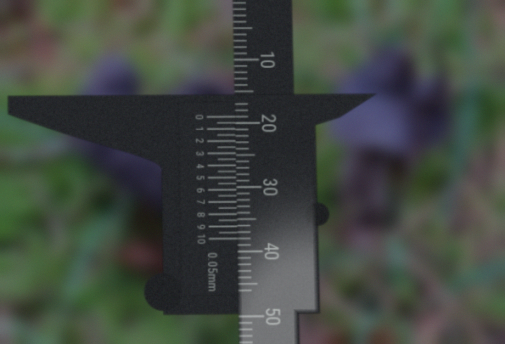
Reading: 19.0 mm
